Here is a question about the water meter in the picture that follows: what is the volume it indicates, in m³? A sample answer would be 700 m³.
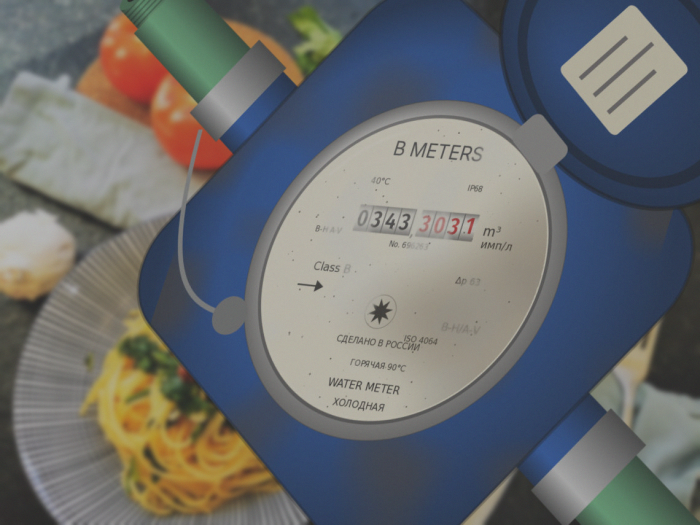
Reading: 343.3031 m³
